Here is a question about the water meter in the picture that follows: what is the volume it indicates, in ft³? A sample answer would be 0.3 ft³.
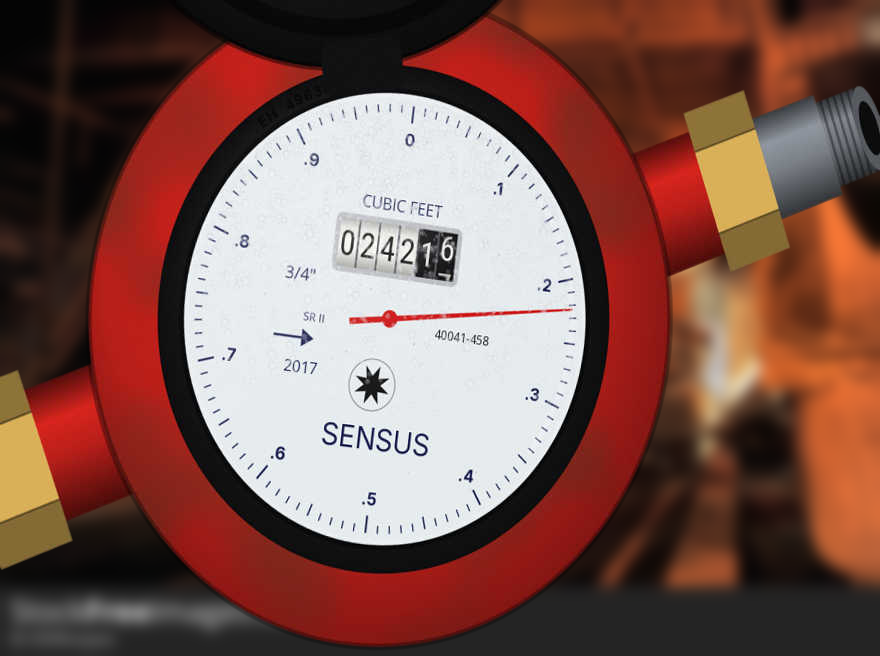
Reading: 24216.22 ft³
